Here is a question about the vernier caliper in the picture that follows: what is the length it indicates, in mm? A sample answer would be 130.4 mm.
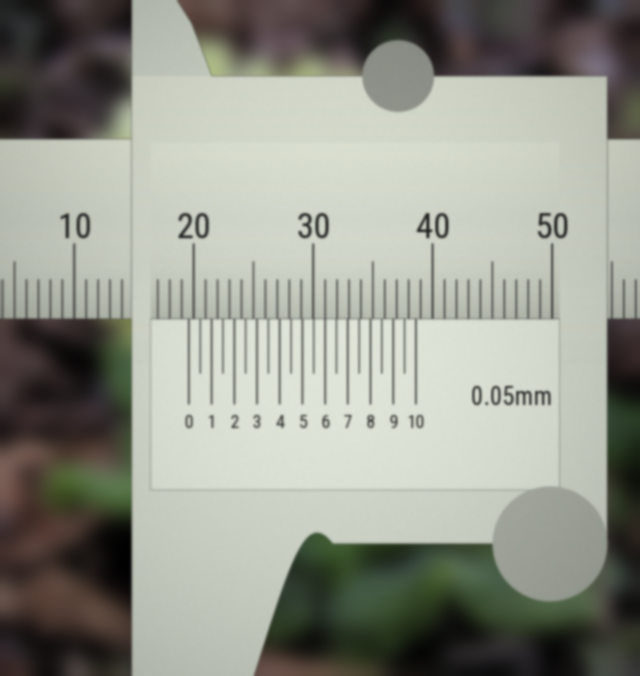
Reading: 19.6 mm
